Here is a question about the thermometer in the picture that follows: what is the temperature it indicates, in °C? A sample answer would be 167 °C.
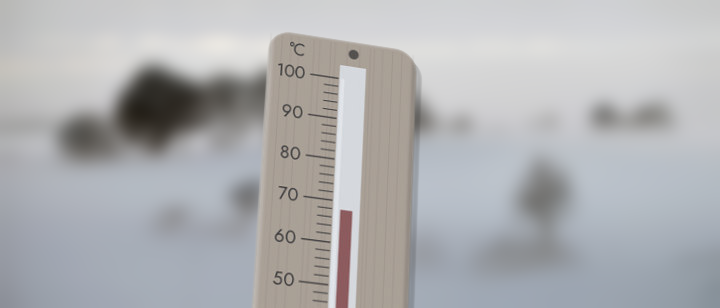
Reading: 68 °C
